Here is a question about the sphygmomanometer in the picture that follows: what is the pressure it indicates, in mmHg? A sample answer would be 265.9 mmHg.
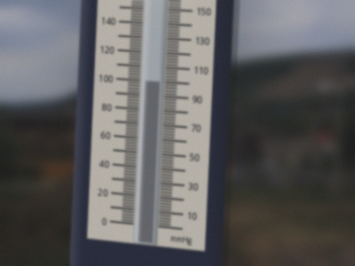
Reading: 100 mmHg
